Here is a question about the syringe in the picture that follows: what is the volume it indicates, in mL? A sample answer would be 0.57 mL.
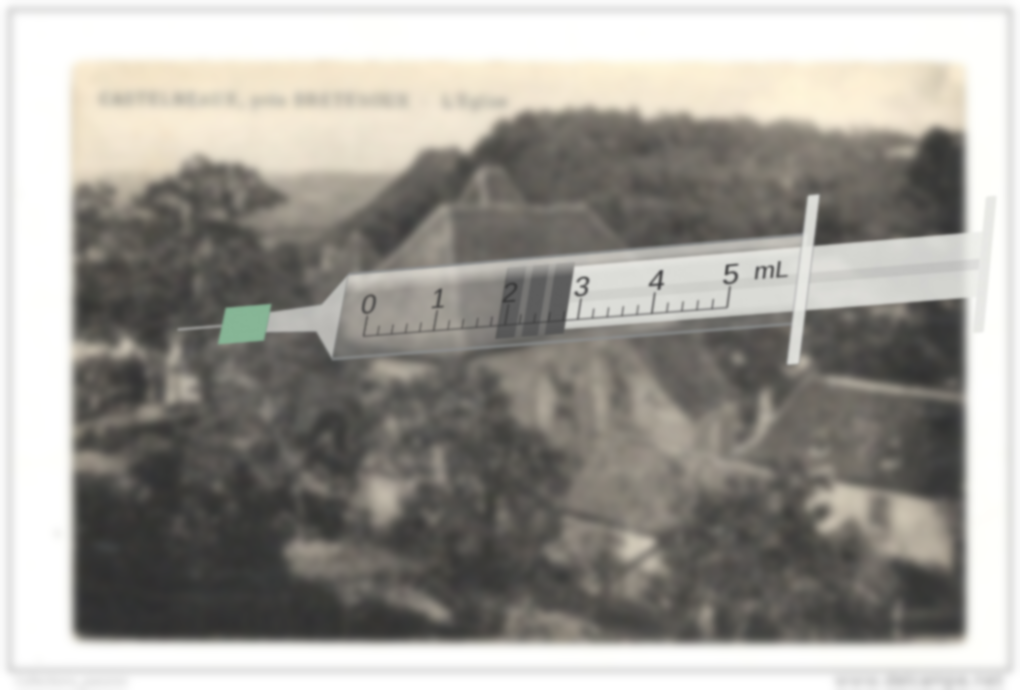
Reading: 1.9 mL
